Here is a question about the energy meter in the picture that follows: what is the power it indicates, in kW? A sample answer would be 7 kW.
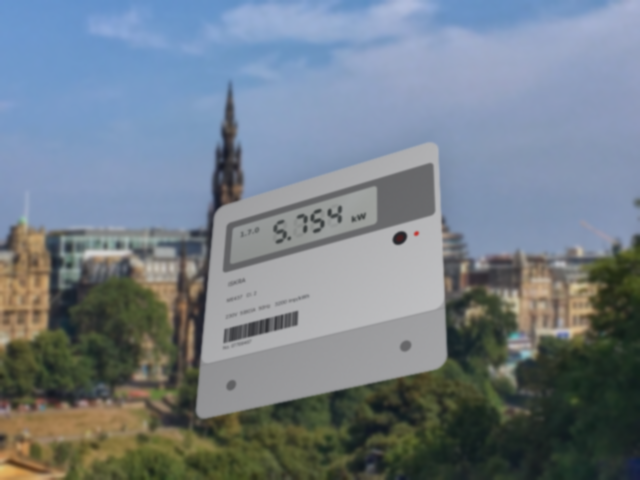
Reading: 5.754 kW
